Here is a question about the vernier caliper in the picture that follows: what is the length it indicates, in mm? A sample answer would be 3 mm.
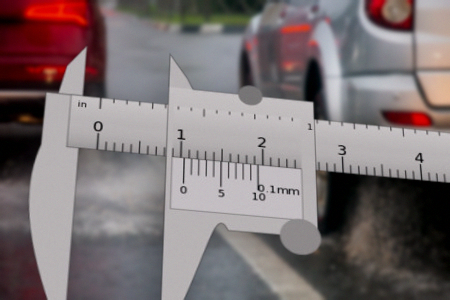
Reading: 10.4 mm
